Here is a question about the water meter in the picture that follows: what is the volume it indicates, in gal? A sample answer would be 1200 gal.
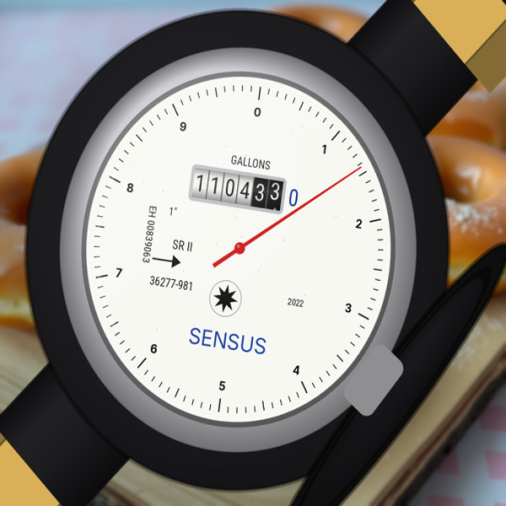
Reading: 1104331.4 gal
